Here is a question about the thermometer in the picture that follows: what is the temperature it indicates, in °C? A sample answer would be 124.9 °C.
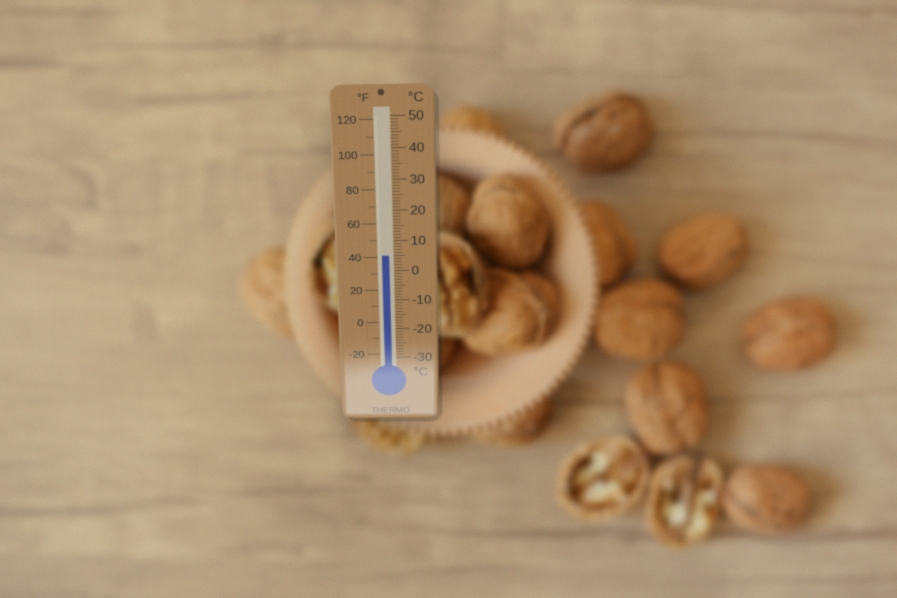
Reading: 5 °C
